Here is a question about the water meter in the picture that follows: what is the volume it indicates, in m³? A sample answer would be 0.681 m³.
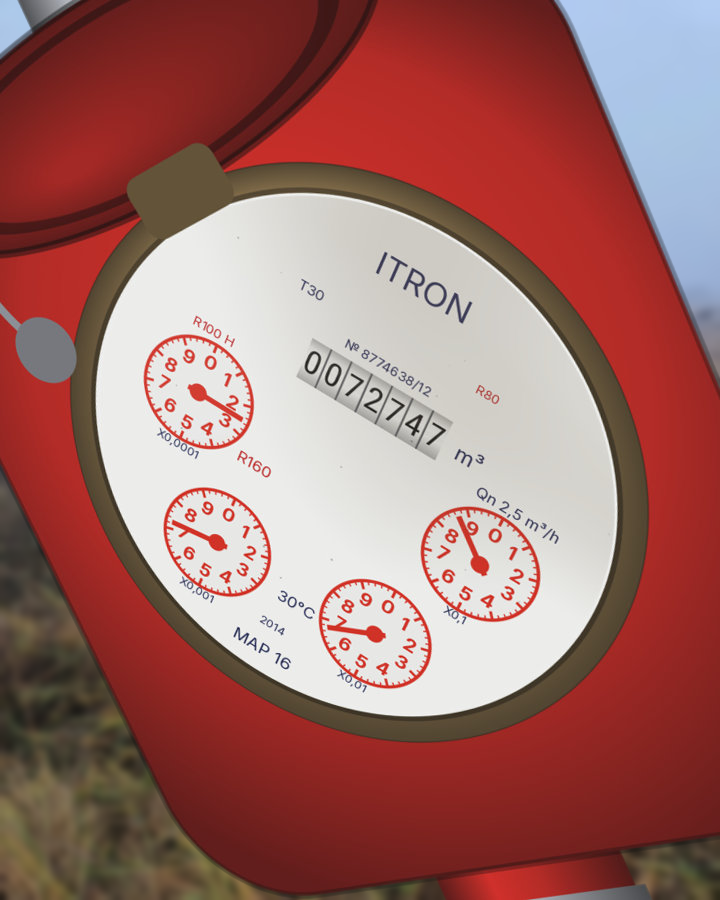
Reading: 72747.8672 m³
